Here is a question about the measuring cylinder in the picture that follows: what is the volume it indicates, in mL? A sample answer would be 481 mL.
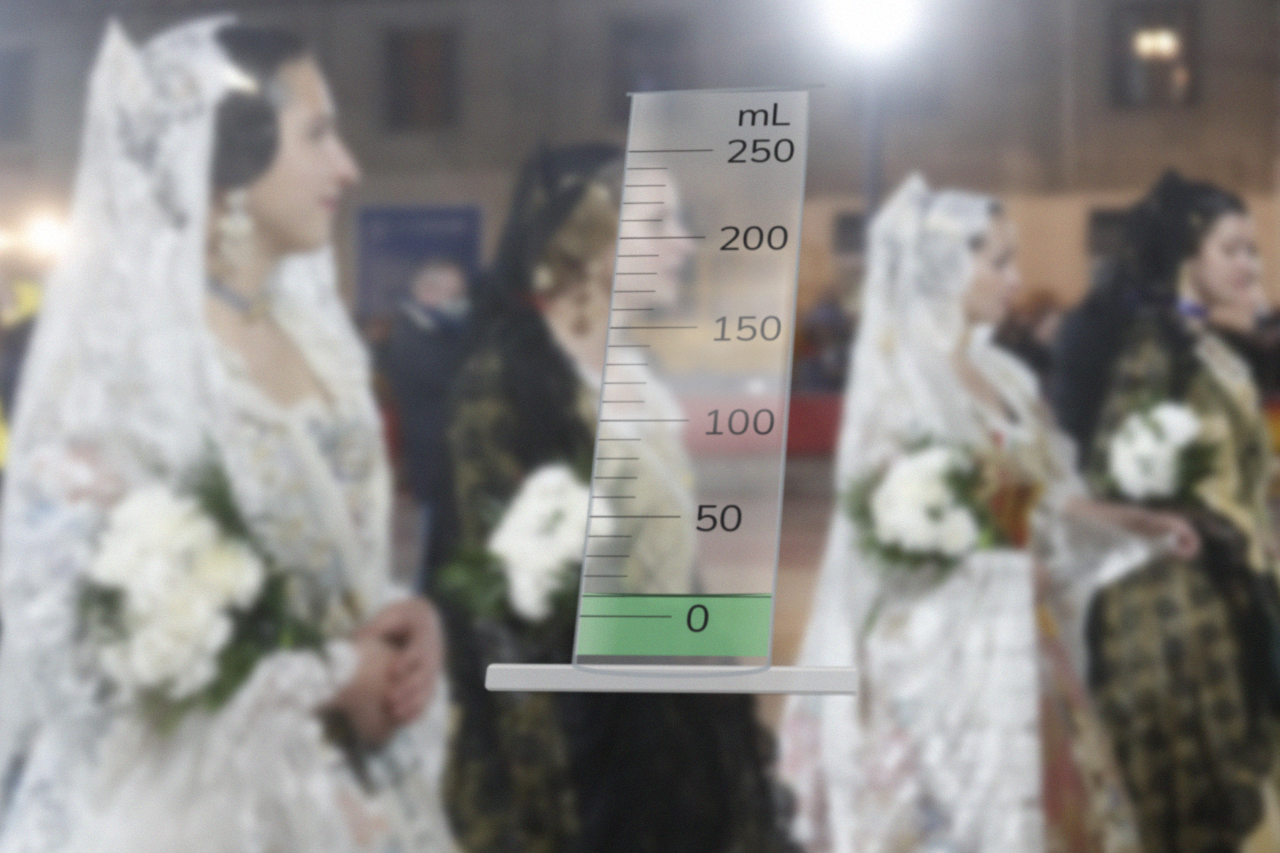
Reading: 10 mL
